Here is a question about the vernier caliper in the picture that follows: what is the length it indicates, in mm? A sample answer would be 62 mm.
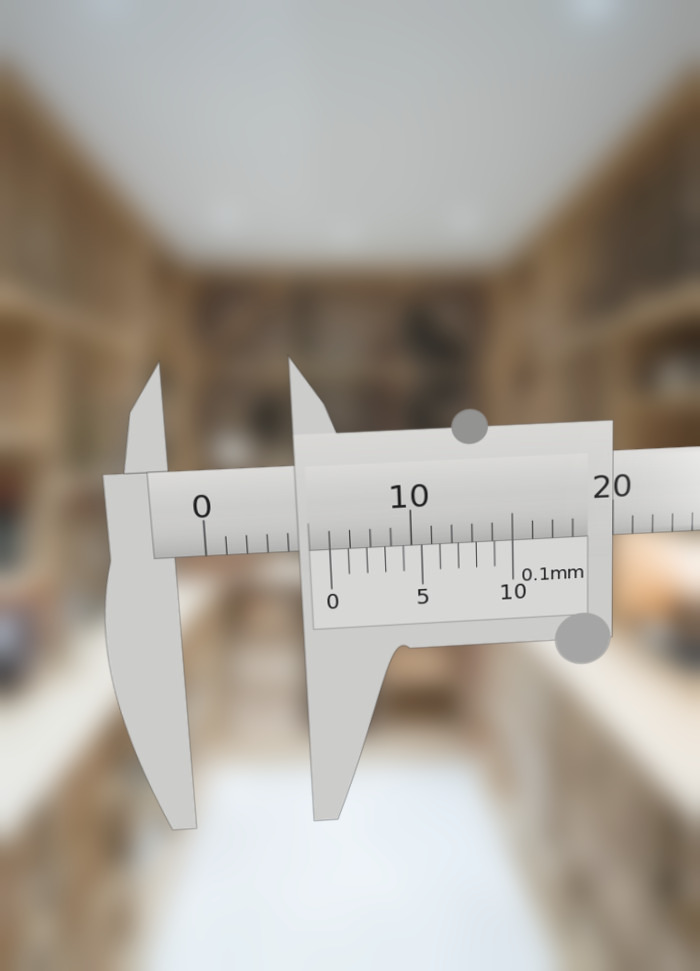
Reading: 6.0 mm
